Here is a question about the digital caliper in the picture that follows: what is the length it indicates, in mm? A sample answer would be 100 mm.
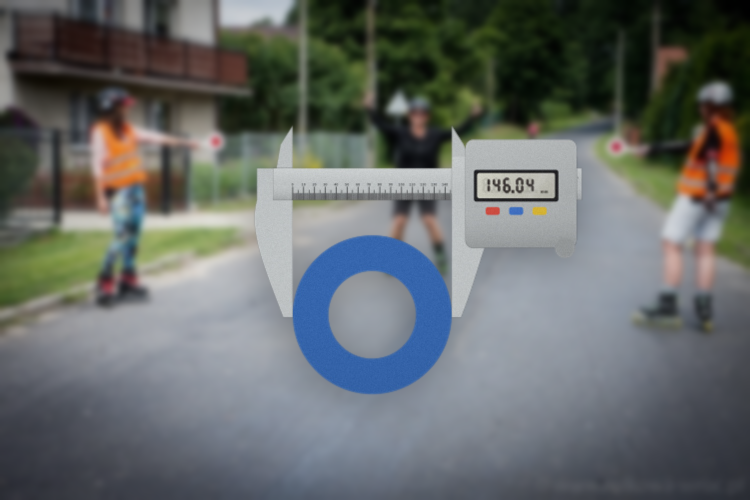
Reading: 146.04 mm
